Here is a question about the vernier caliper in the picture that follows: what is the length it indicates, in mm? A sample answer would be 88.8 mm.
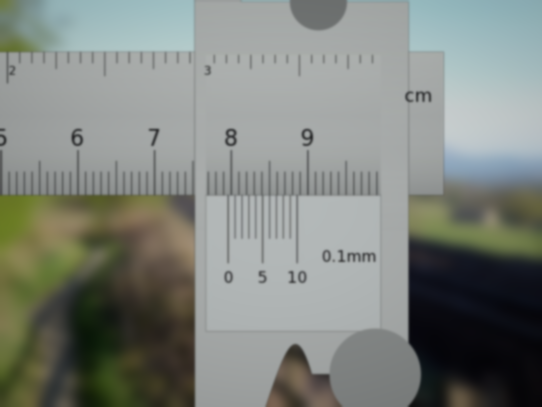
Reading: 79.6 mm
